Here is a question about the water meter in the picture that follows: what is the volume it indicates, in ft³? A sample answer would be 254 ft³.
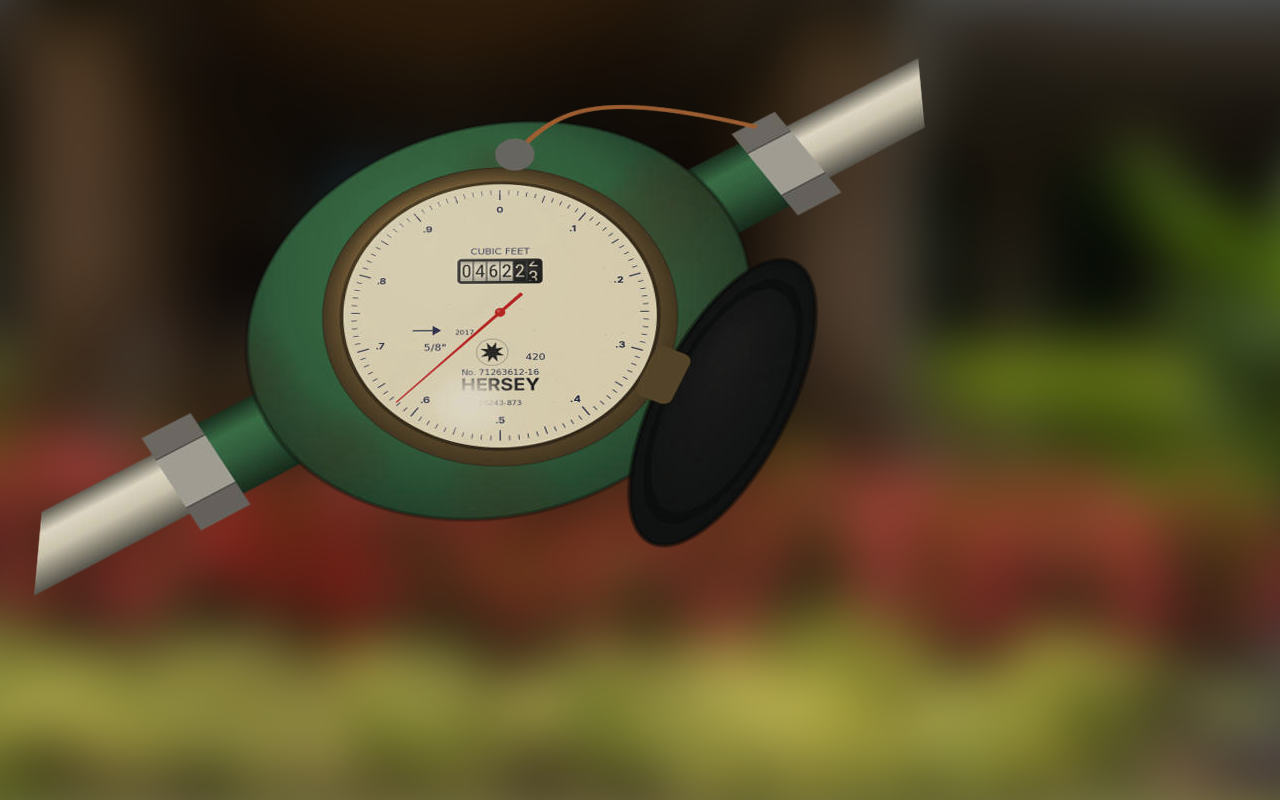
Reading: 46222.62 ft³
